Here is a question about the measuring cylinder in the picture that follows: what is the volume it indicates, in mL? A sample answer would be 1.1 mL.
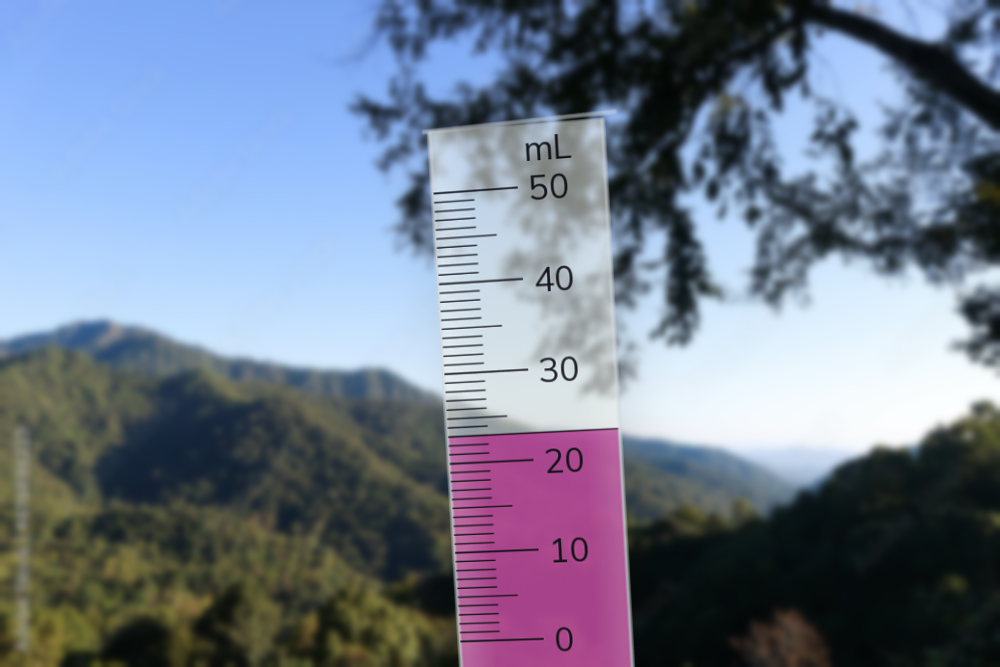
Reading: 23 mL
